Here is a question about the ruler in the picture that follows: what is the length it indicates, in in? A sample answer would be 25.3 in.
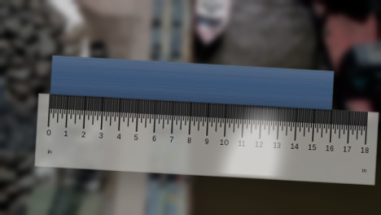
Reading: 16 in
